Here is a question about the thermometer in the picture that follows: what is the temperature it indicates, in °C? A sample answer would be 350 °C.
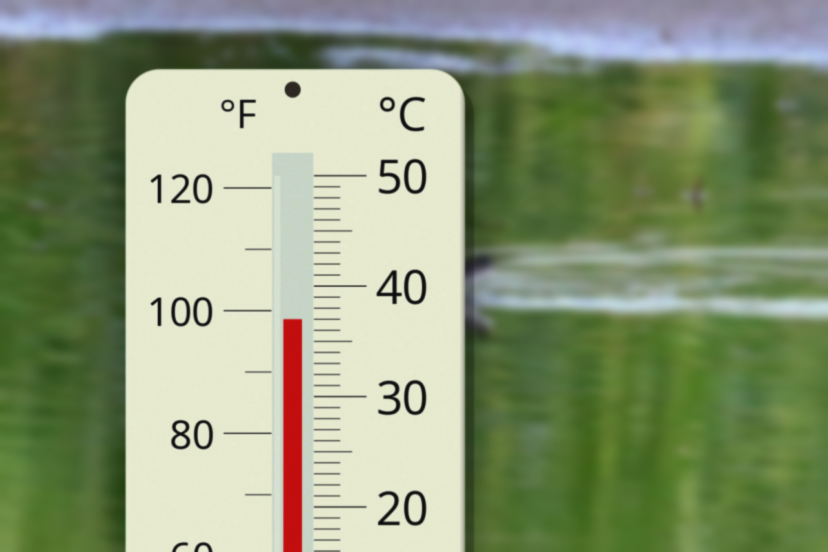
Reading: 37 °C
